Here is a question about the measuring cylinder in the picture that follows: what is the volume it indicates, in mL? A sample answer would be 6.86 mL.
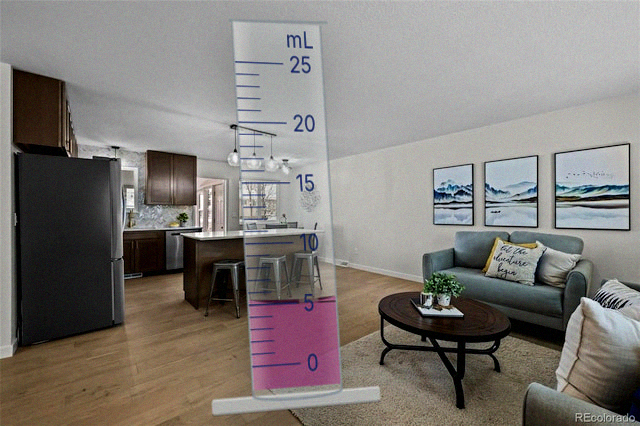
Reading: 5 mL
